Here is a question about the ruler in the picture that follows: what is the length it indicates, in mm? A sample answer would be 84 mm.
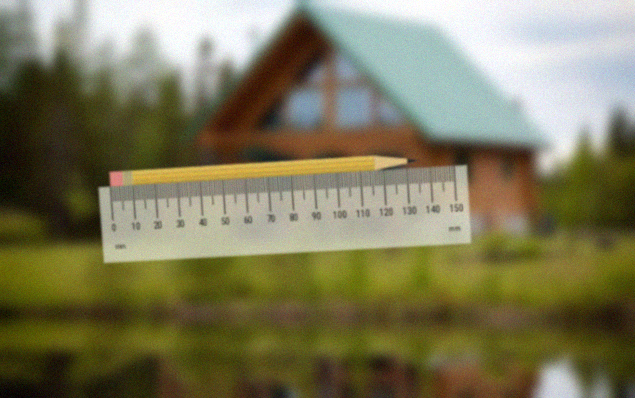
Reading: 135 mm
